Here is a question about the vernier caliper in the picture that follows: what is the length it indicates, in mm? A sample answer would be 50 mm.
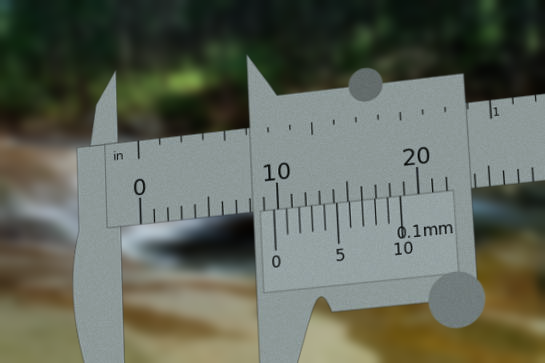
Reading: 9.7 mm
